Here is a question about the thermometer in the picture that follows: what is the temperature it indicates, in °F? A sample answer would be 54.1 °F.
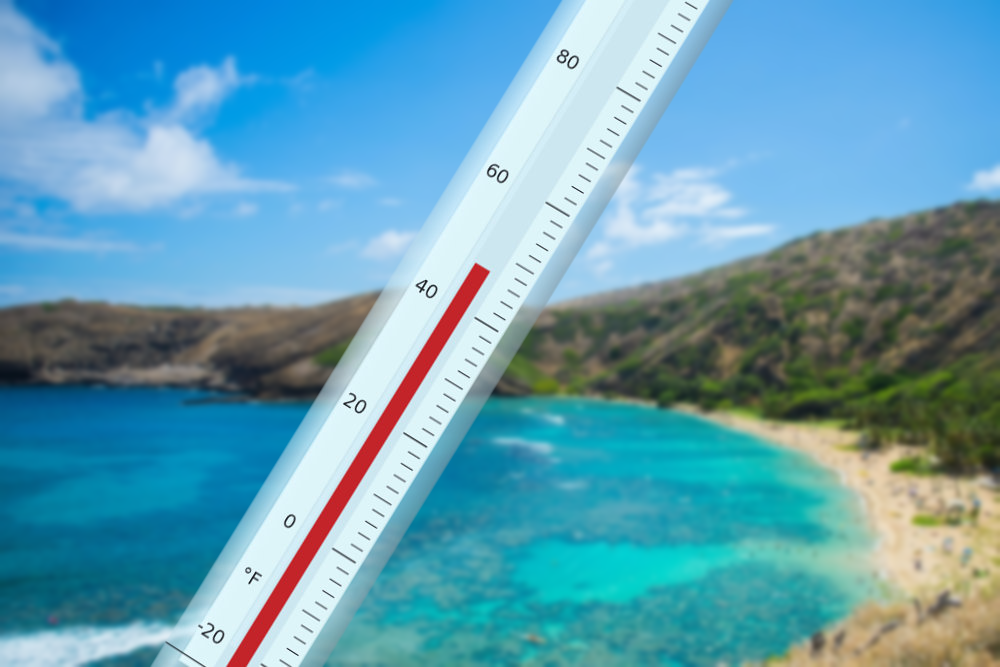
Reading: 47 °F
